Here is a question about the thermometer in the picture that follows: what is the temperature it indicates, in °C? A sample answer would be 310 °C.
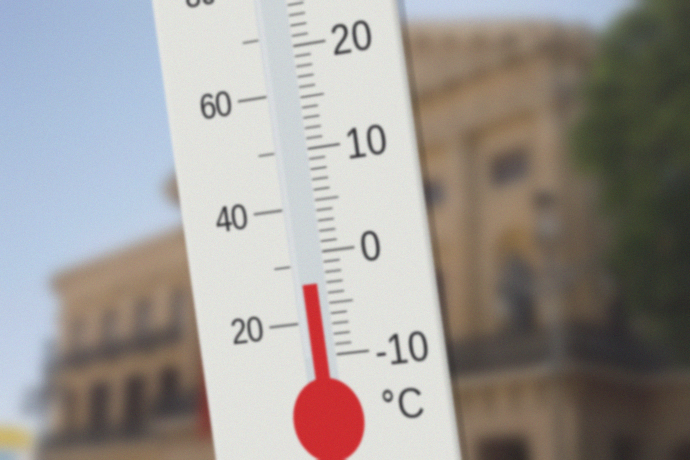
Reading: -3 °C
